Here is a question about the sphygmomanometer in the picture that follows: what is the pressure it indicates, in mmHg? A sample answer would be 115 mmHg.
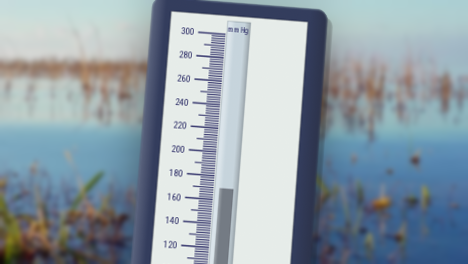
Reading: 170 mmHg
